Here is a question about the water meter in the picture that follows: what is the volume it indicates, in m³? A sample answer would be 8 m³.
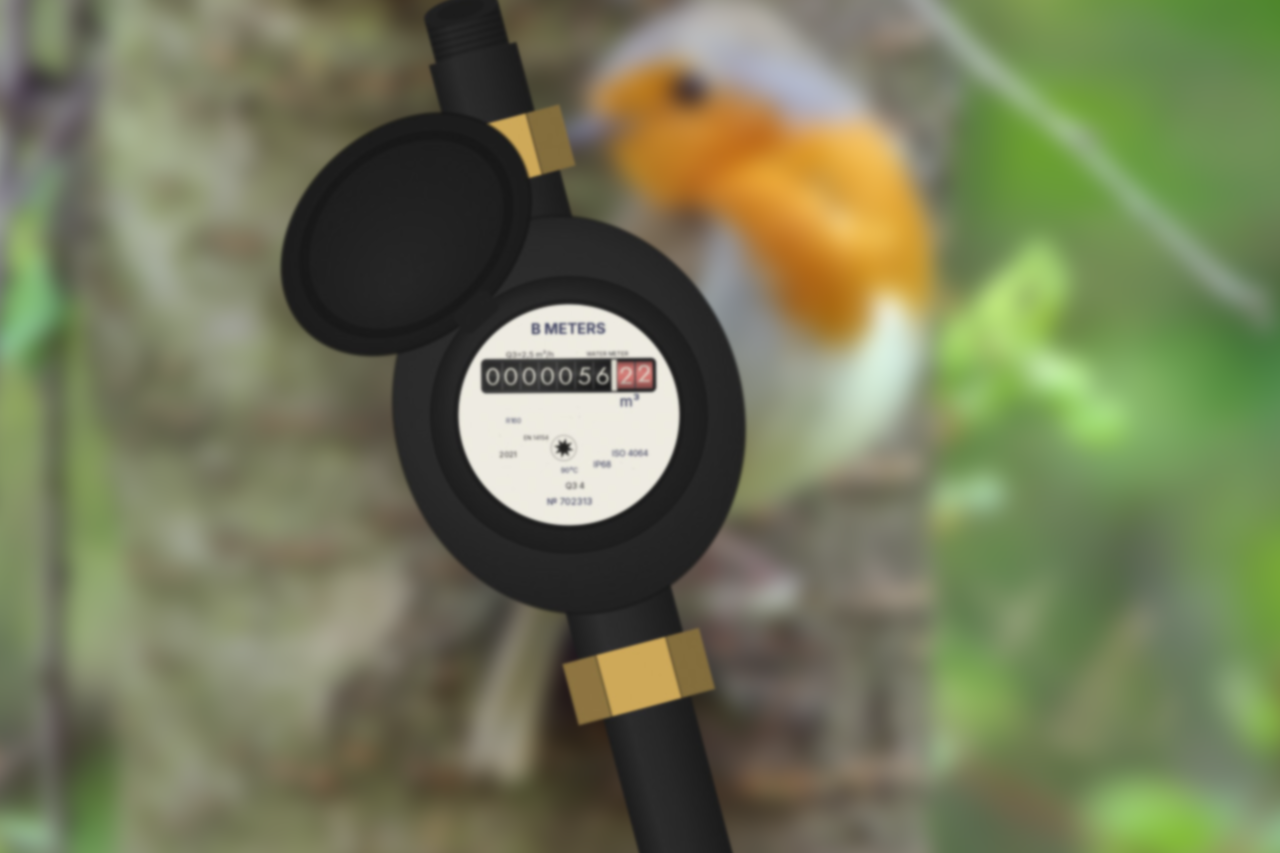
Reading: 56.22 m³
